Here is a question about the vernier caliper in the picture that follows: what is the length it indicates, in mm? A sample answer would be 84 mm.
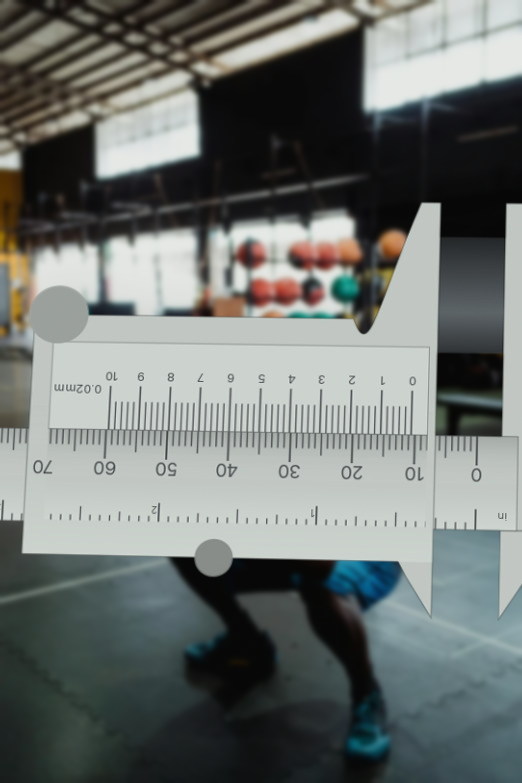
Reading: 10.6 mm
